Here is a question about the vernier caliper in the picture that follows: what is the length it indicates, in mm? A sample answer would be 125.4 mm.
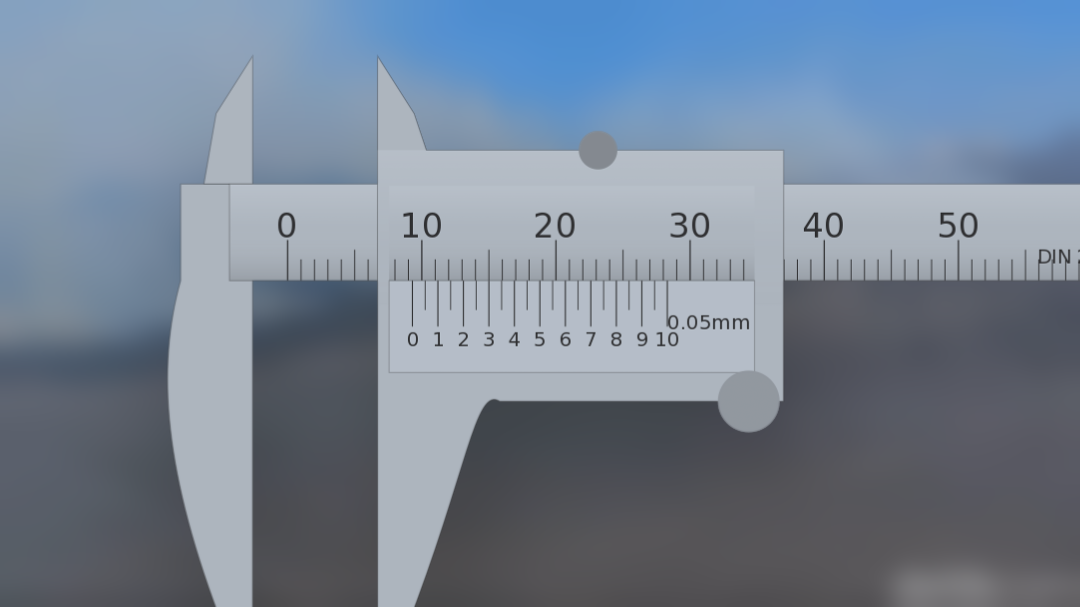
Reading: 9.3 mm
